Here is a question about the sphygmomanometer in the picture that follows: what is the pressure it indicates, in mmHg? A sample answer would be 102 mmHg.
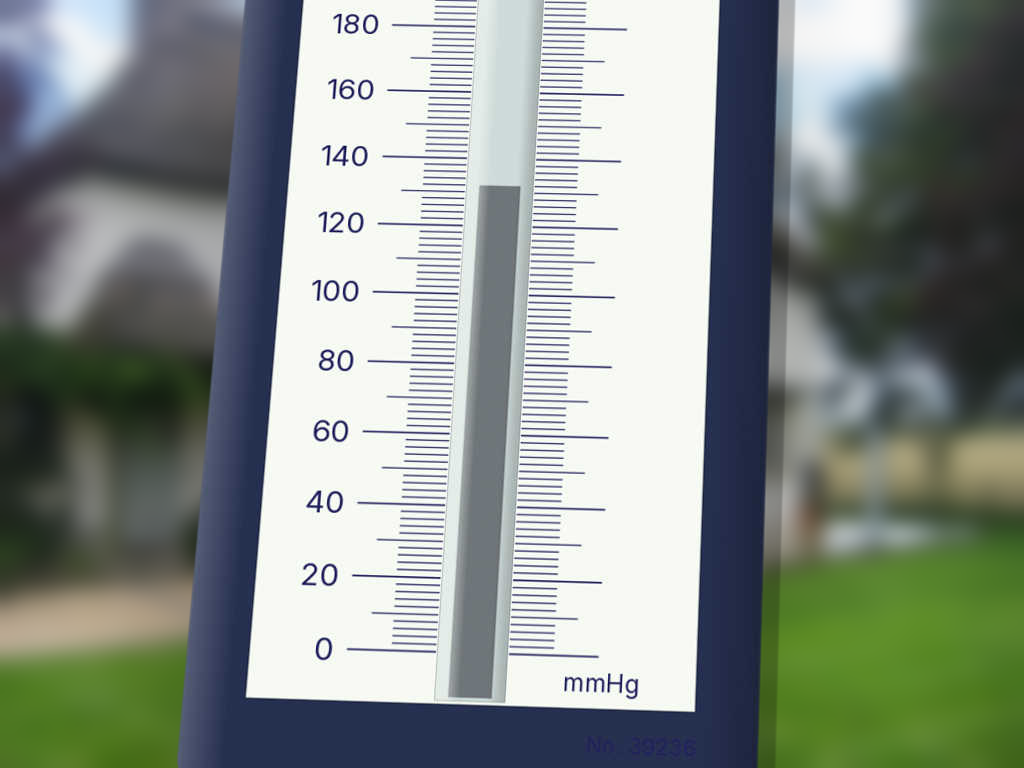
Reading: 132 mmHg
